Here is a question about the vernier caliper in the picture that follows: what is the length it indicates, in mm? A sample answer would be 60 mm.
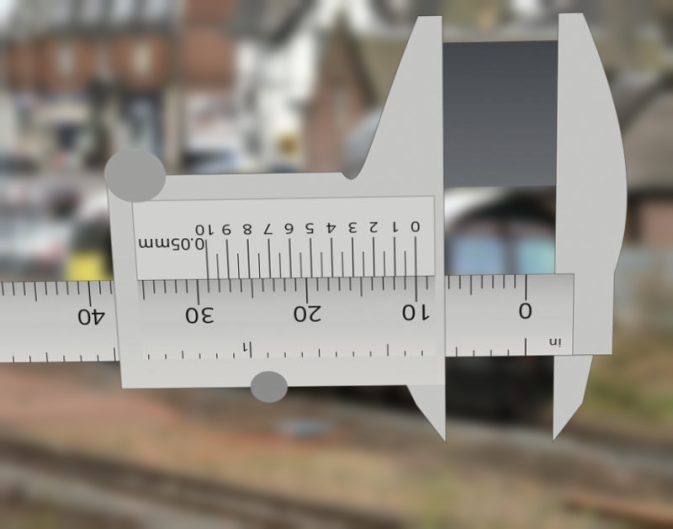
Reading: 10.0 mm
